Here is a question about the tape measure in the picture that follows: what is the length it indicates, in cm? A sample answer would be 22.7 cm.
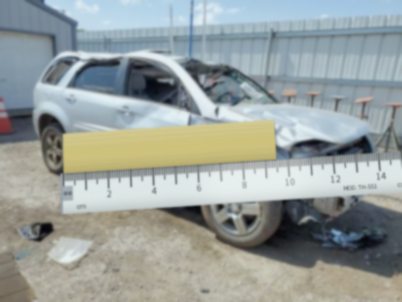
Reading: 9.5 cm
